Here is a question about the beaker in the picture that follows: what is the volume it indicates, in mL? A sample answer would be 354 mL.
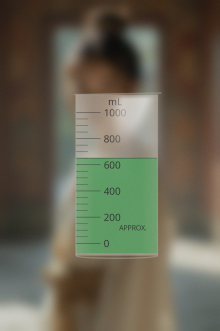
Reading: 650 mL
